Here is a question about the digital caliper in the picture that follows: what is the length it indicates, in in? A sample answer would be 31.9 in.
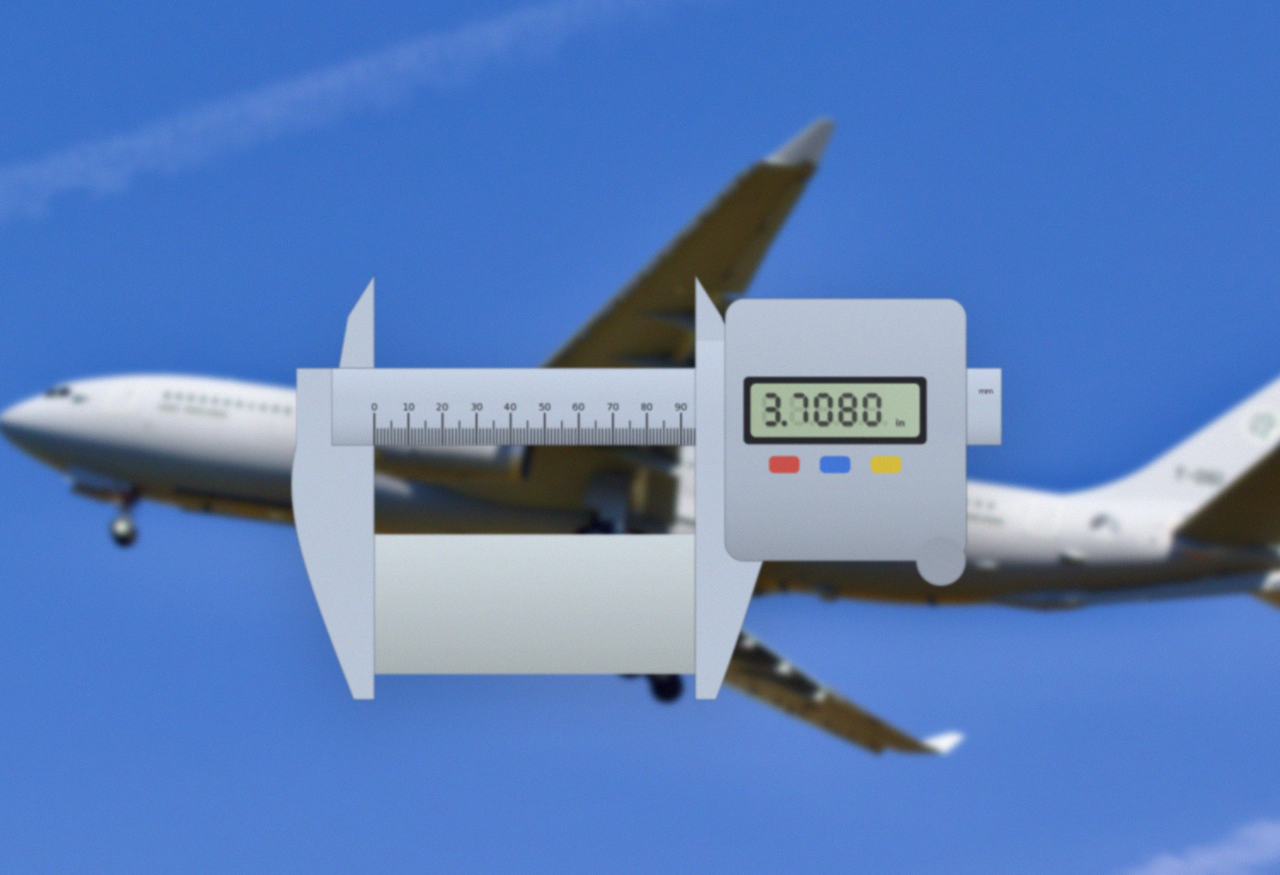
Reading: 3.7080 in
